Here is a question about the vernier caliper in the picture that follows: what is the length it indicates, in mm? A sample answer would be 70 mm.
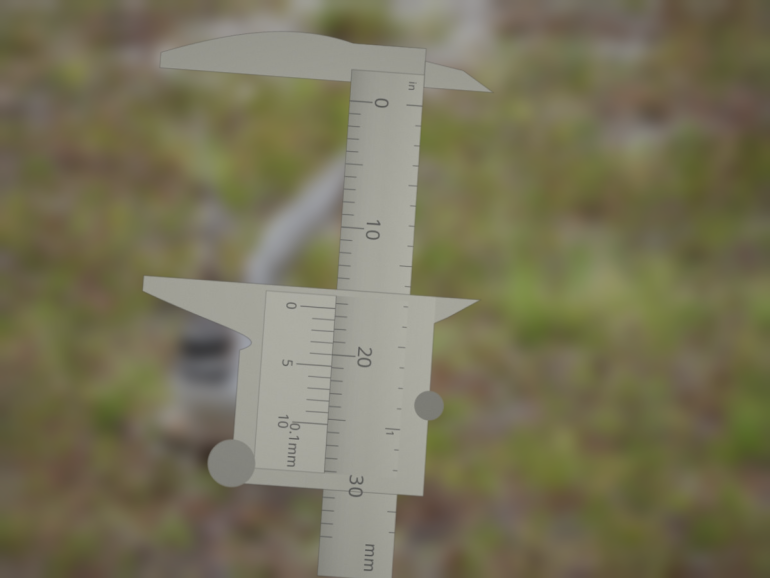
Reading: 16.4 mm
